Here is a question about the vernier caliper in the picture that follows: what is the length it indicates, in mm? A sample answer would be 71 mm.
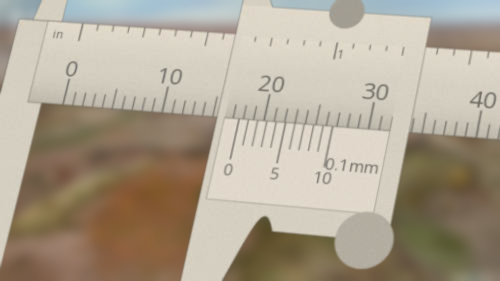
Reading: 17.6 mm
